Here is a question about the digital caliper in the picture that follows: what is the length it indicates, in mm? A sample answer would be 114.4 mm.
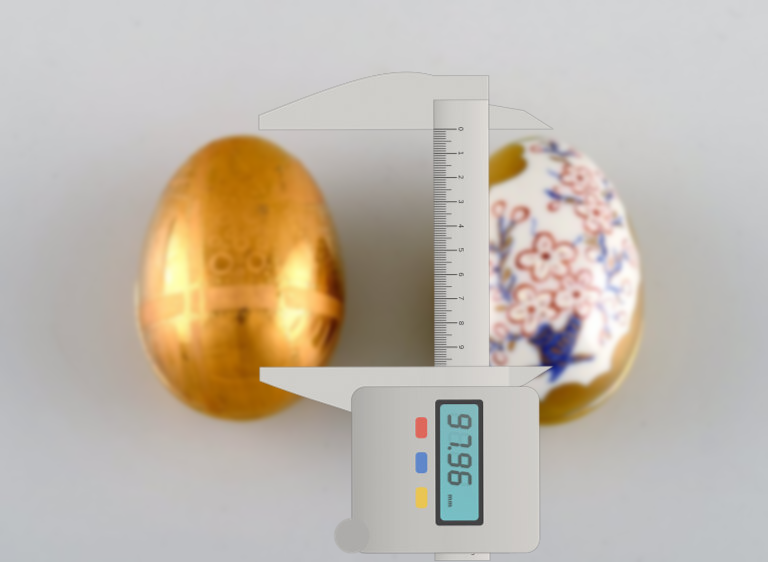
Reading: 97.96 mm
